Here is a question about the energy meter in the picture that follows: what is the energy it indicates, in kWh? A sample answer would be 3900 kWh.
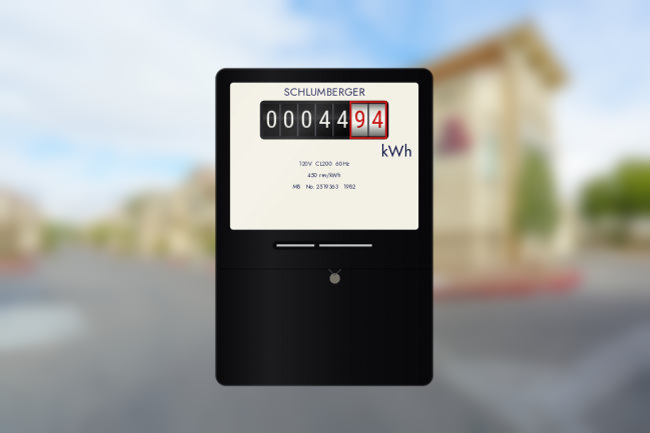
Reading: 44.94 kWh
